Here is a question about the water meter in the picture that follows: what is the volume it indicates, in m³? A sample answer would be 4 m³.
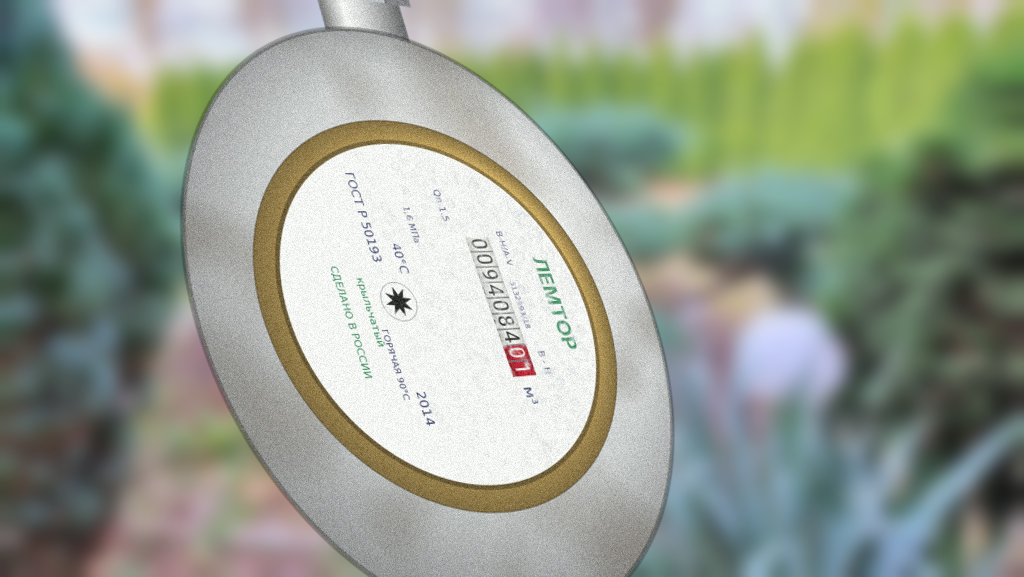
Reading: 94084.01 m³
